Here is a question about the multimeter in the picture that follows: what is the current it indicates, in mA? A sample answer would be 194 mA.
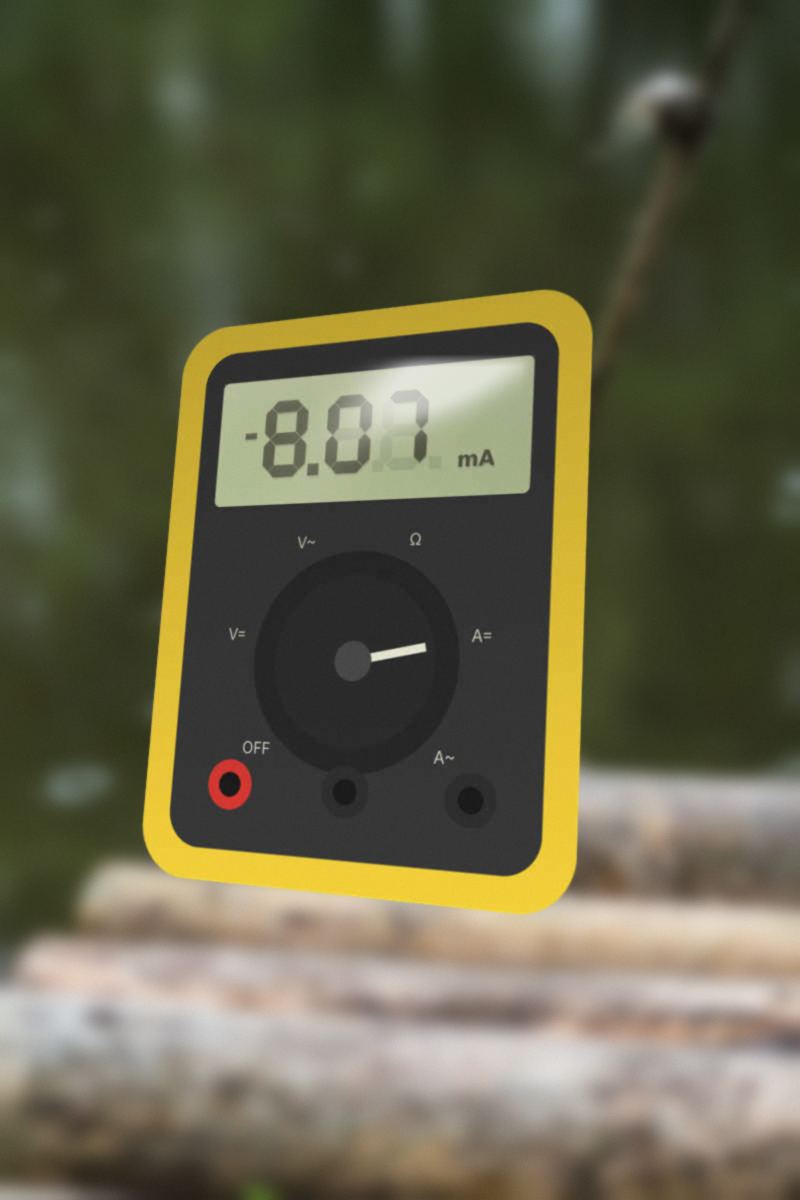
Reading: -8.07 mA
